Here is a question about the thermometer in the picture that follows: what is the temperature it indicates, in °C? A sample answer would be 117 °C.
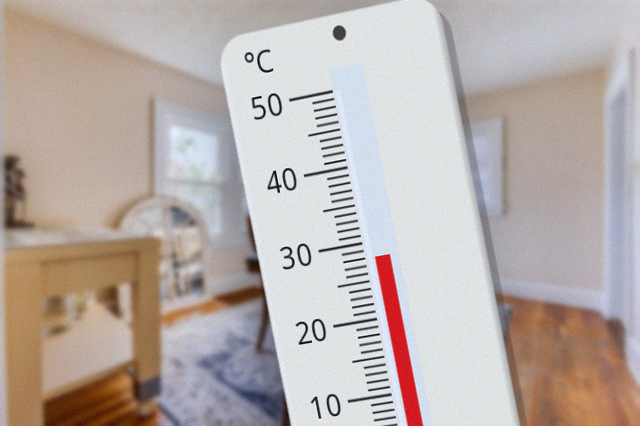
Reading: 28 °C
